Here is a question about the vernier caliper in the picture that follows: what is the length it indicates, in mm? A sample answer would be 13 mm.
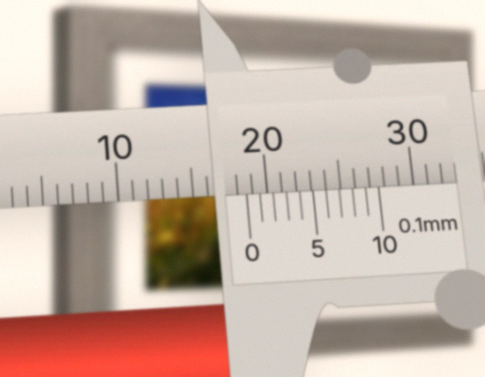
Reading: 18.6 mm
